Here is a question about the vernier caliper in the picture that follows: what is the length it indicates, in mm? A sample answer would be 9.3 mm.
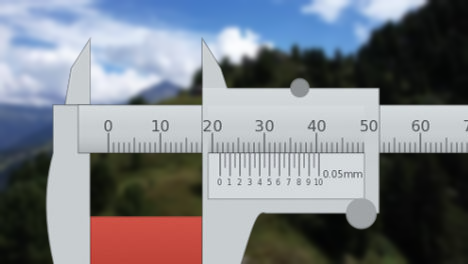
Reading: 21.5 mm
